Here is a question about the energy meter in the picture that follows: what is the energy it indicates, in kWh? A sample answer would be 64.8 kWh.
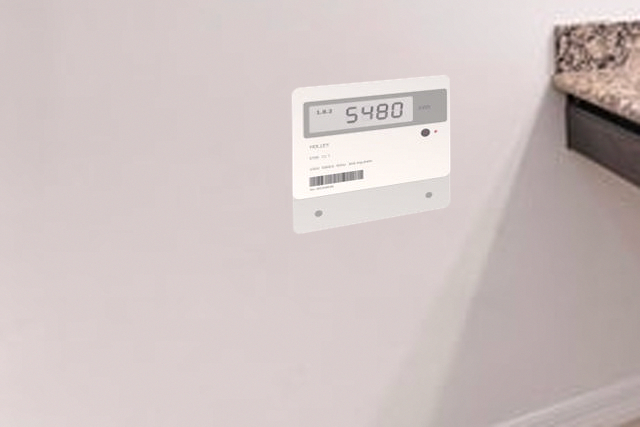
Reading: 5480 kWh
